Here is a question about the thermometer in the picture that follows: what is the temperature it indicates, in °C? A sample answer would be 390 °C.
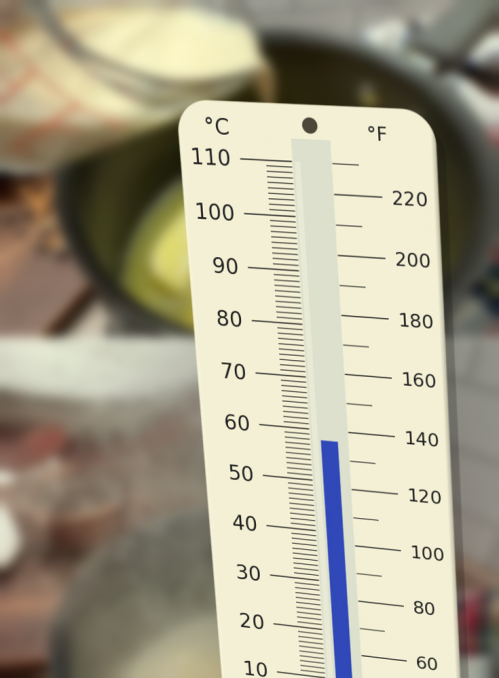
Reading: 58 °C
